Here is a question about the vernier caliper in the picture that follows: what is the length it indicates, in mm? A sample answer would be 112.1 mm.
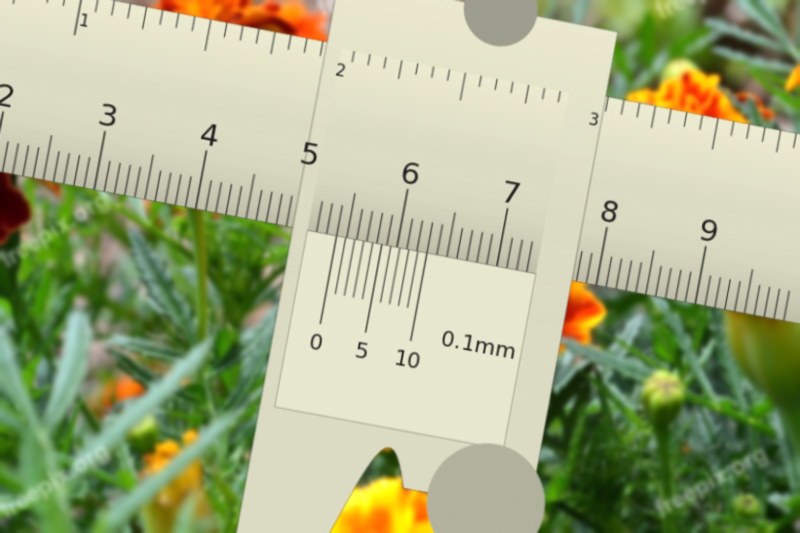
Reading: 54.0 mm
